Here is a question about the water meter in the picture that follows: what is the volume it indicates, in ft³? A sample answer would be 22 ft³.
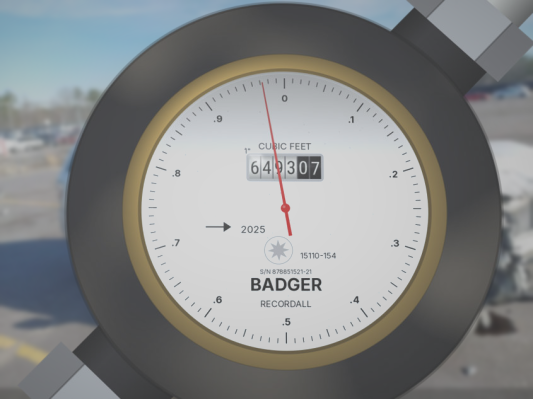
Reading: 649306.97 ft³
